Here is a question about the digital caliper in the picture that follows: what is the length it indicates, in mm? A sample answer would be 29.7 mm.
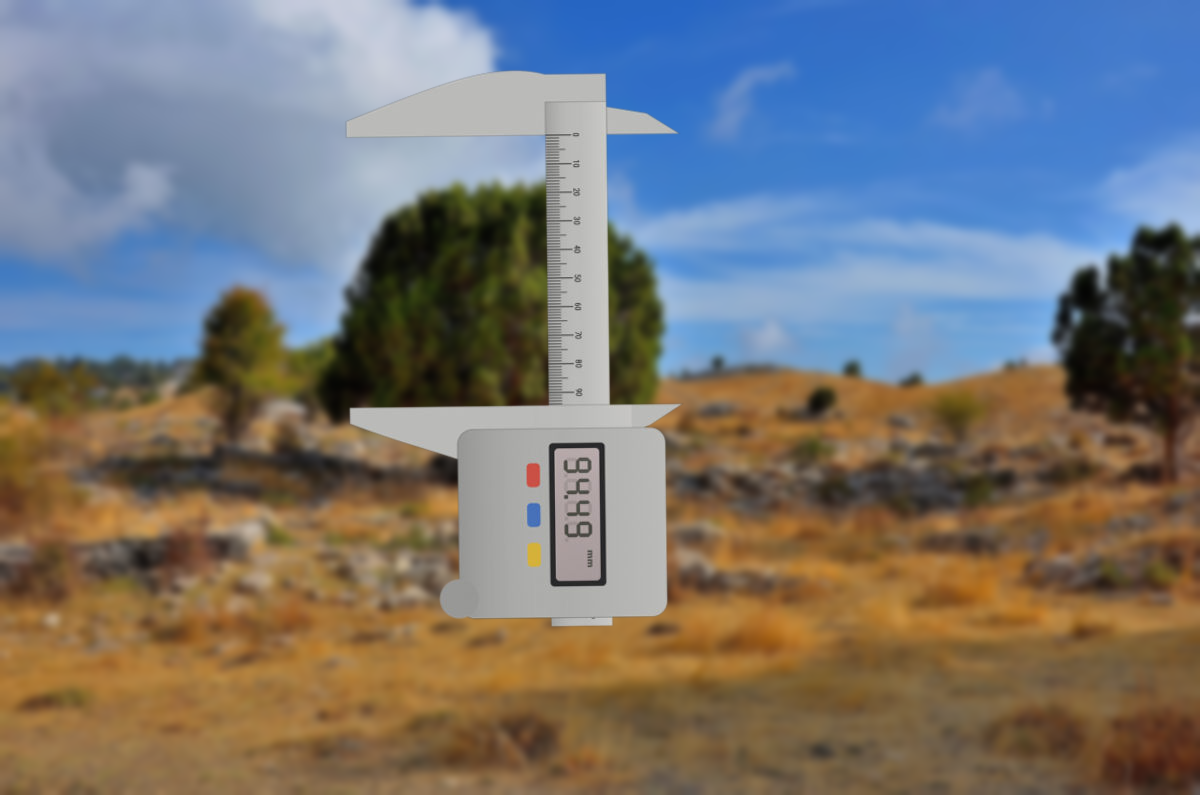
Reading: 94.49 mm
